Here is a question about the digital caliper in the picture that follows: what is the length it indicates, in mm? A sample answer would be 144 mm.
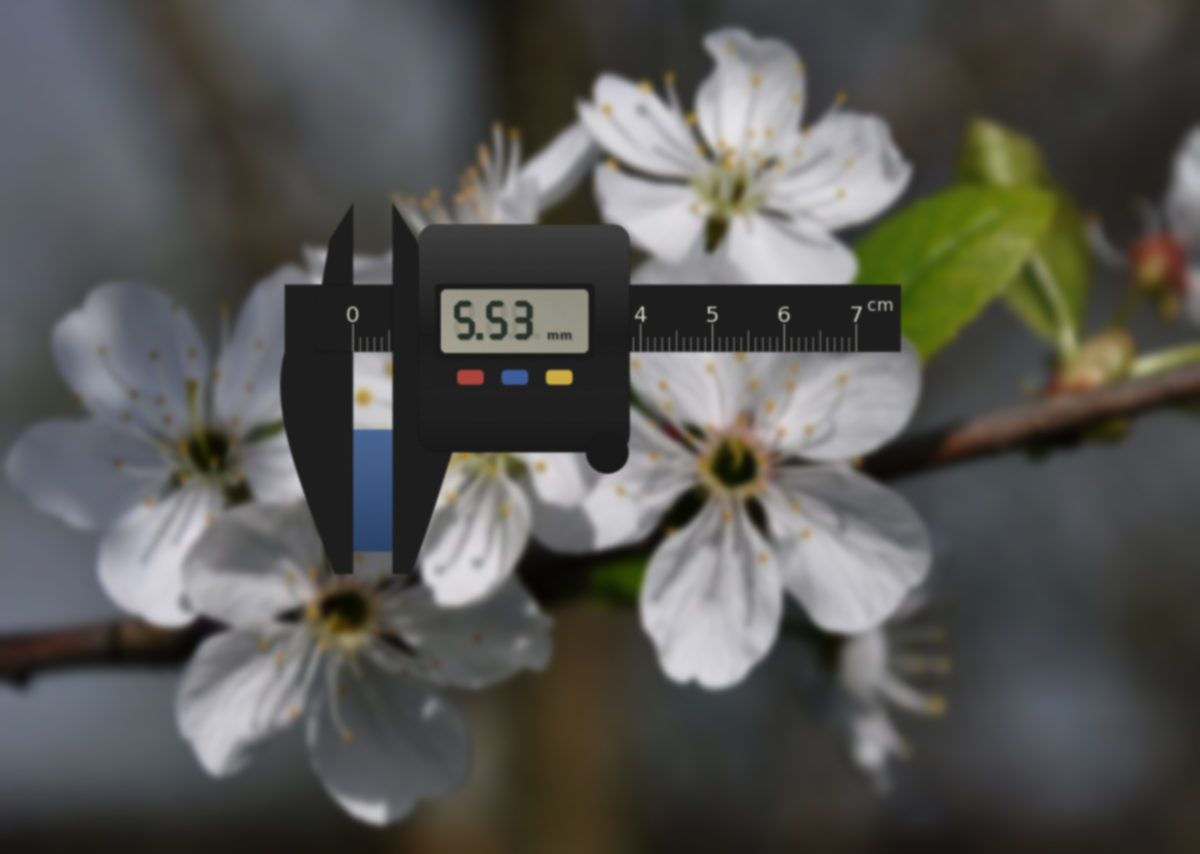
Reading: 5.53 mm
